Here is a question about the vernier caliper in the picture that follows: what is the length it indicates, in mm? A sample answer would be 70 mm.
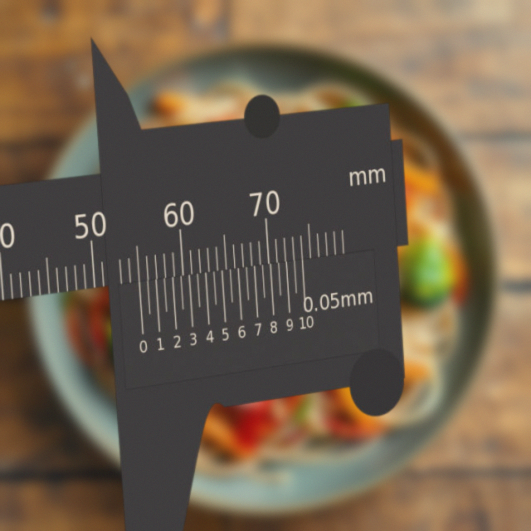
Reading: 55.0 mm
